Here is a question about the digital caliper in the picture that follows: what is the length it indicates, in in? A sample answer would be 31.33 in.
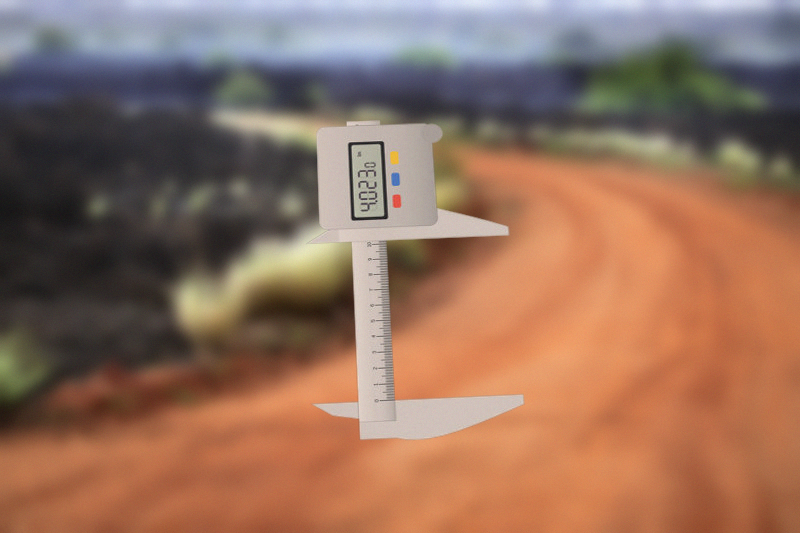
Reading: 4.0230 in
